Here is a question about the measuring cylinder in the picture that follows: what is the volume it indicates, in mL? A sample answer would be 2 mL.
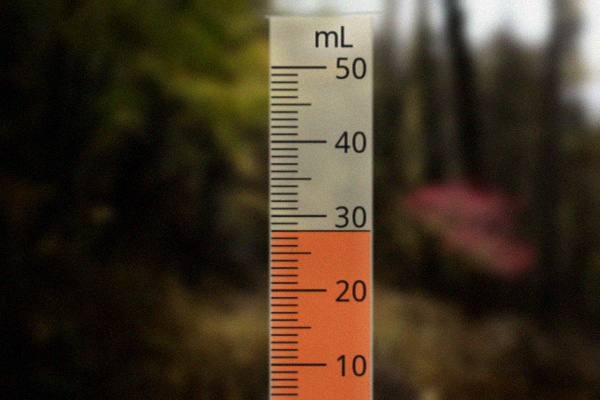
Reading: 28 mL
